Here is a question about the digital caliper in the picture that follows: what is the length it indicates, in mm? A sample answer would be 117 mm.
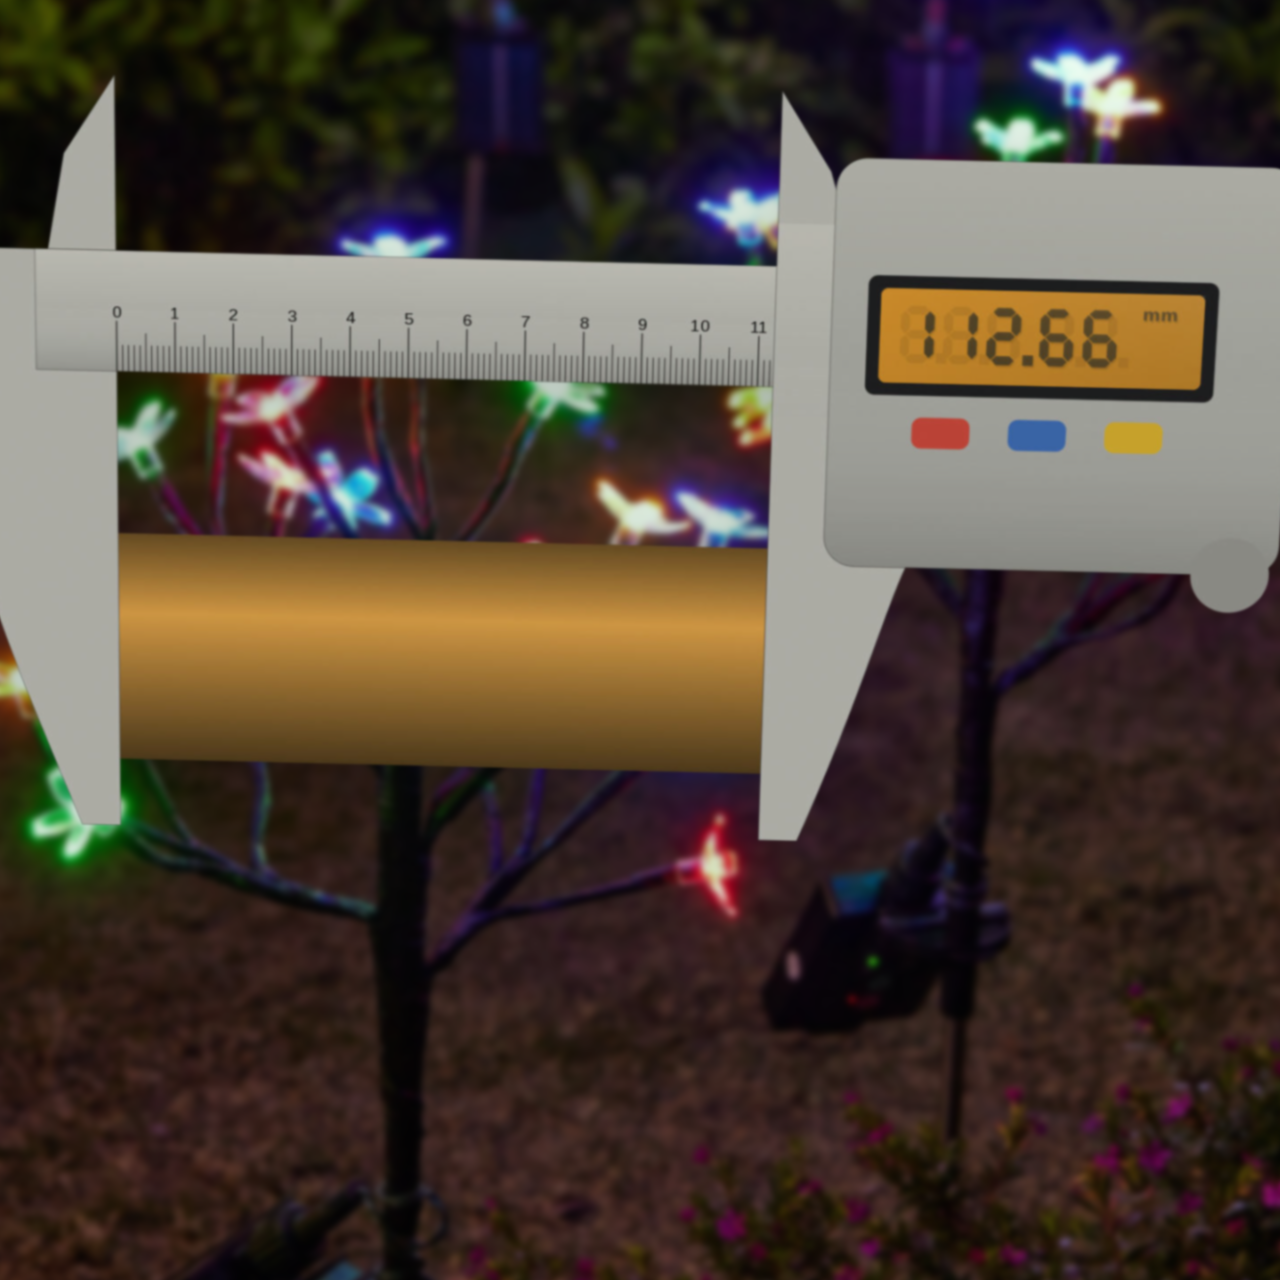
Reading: 112.66 mm
